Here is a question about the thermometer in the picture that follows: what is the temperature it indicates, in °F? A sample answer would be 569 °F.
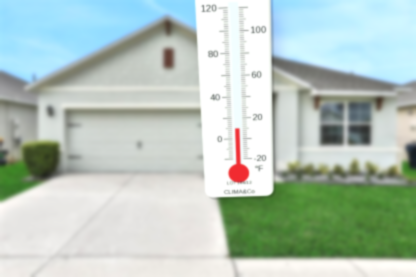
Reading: 10 °F
